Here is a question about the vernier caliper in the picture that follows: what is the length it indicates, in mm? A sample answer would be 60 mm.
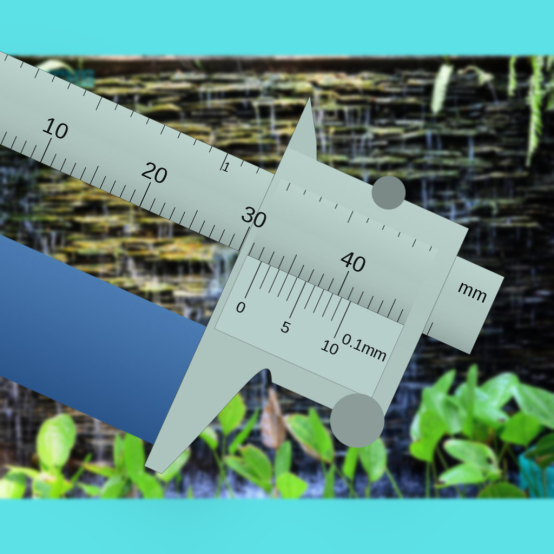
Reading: 32.3 mm
